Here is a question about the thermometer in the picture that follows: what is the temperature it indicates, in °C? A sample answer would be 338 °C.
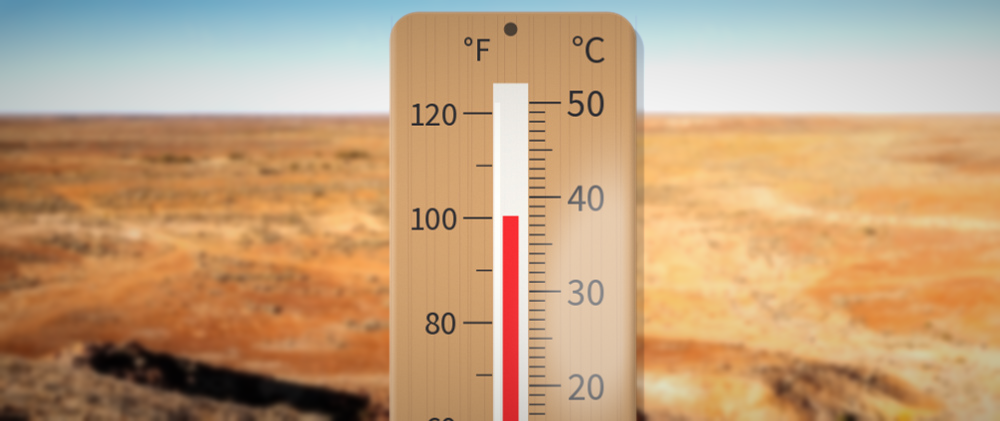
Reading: 38 °C
